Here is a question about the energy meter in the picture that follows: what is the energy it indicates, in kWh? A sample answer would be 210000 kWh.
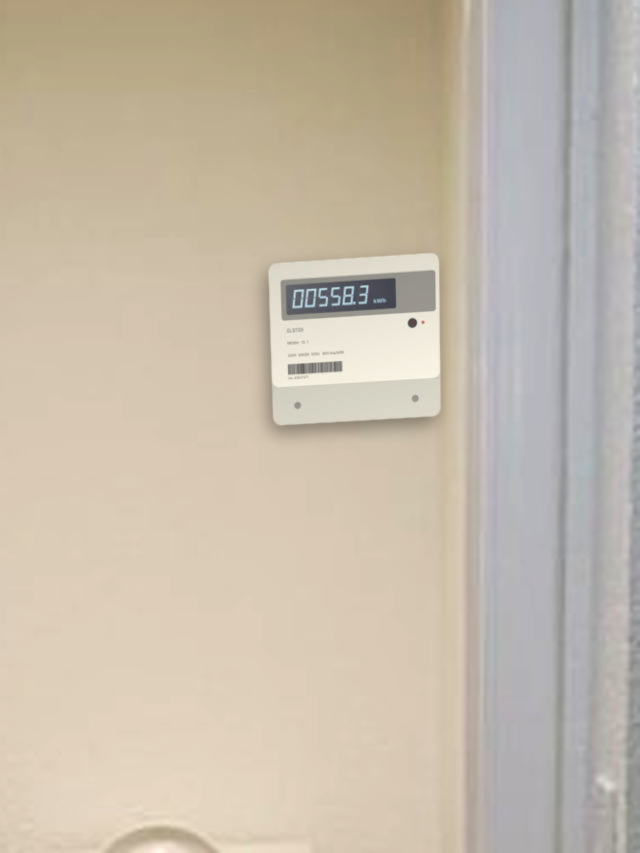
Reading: 558.3 kWh
